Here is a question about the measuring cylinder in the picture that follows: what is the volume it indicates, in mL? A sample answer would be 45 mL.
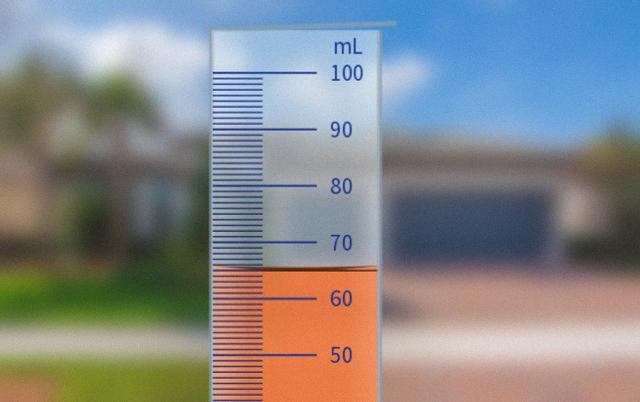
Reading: 65 mL
